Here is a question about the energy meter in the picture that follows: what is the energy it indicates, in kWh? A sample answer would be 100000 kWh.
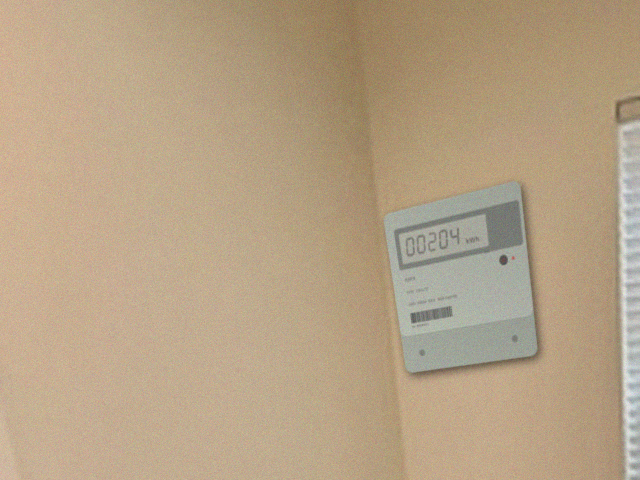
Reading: 204 kWh
